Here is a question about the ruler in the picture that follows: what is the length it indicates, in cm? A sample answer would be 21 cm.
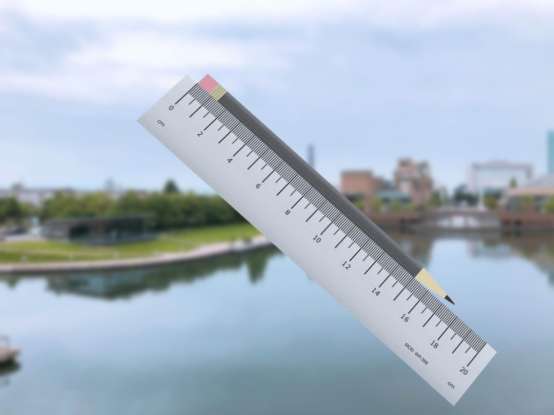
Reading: 17.5 cm
